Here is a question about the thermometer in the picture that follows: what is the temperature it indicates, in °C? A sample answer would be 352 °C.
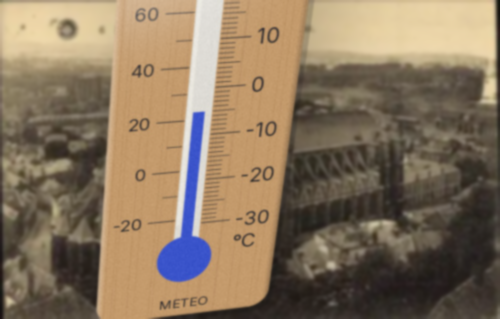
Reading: -5 °C
